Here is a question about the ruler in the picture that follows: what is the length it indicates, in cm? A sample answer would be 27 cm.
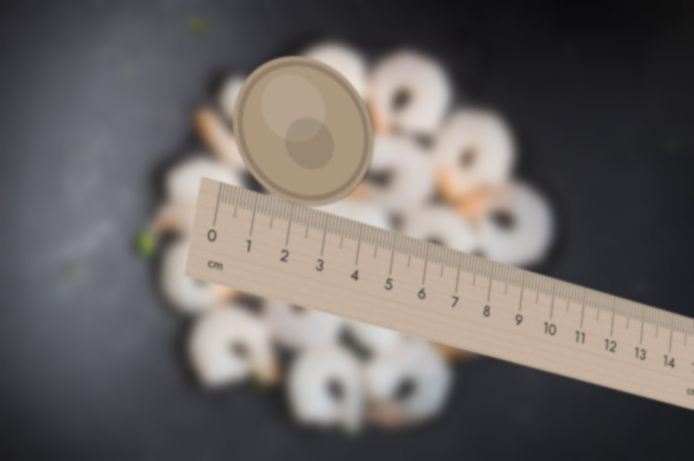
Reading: 4 cm
